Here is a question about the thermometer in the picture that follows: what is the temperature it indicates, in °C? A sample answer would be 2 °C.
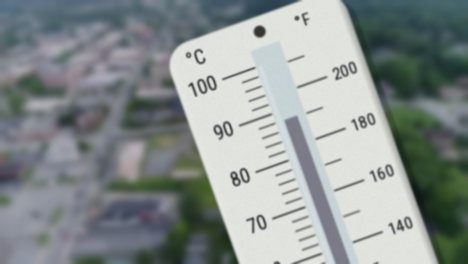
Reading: 88 °C
